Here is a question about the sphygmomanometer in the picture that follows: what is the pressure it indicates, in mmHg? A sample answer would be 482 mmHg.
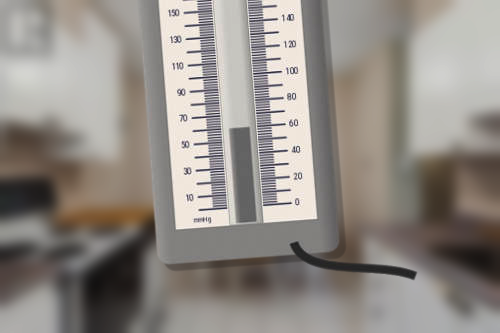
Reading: 60 mmHg
